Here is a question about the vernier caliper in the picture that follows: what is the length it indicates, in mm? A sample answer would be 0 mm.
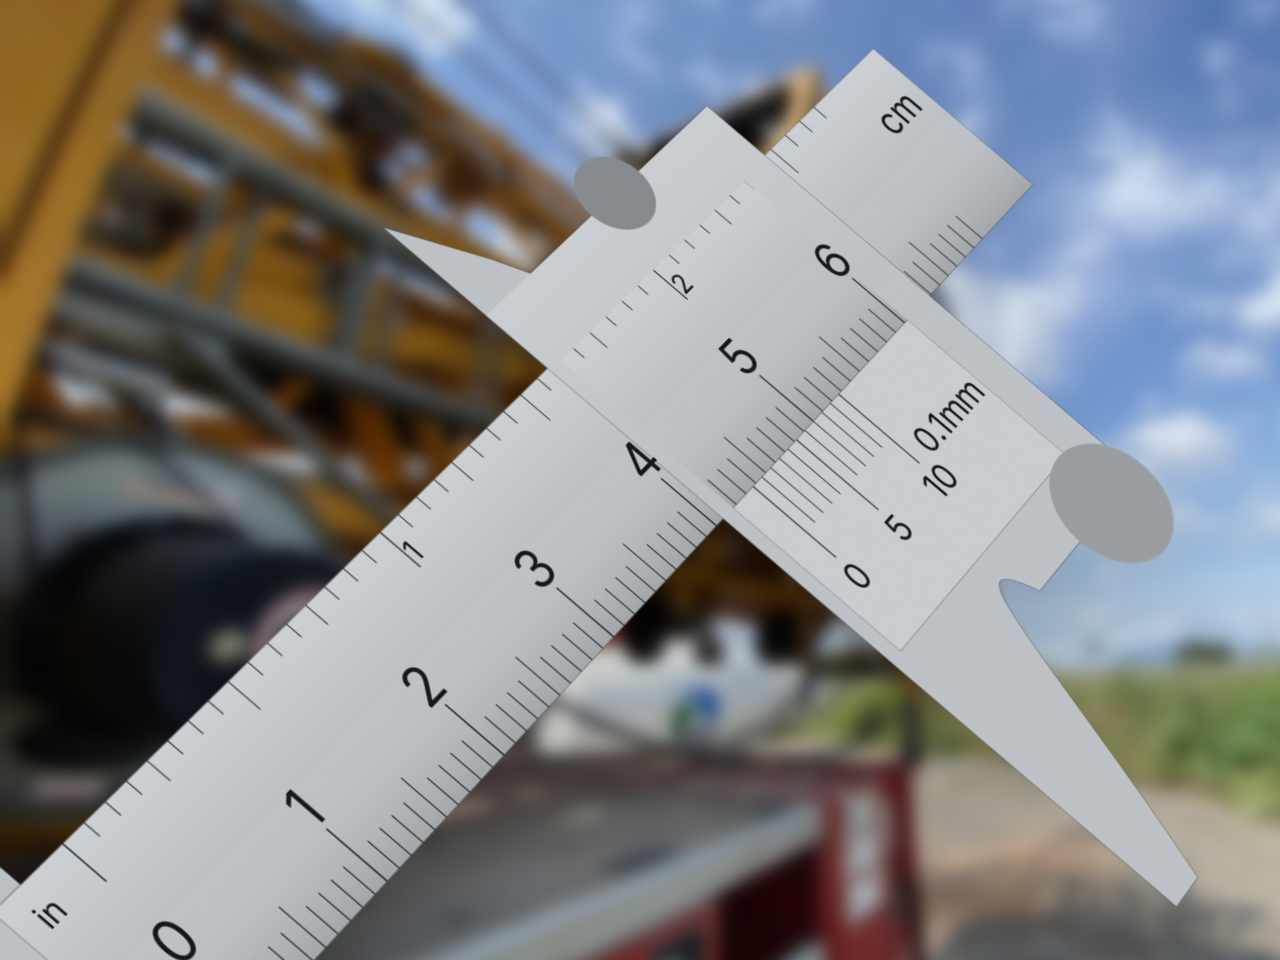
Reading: 43.7 mm
